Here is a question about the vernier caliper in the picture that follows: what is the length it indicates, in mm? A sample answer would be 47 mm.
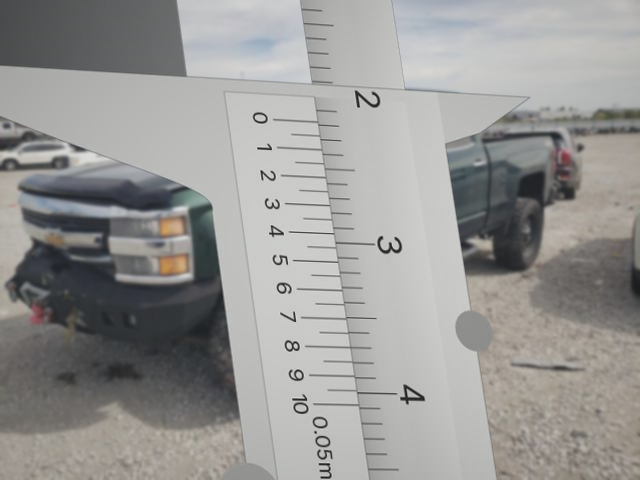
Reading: 21.8 mm
